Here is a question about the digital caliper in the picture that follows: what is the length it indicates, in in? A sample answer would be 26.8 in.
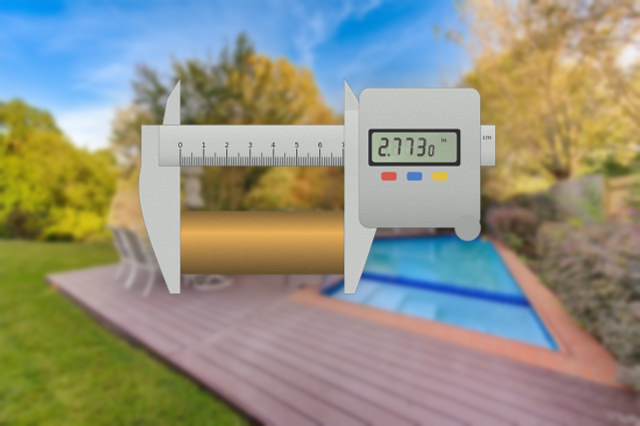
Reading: 2.7730 in
